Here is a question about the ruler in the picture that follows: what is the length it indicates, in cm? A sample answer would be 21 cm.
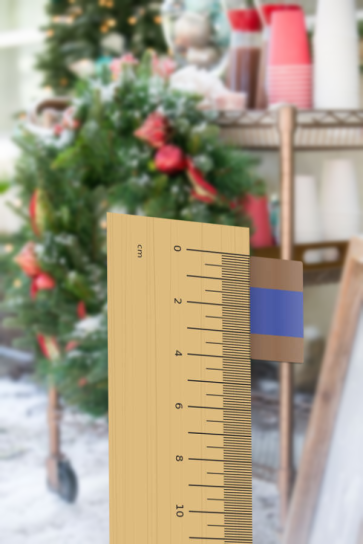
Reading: 4 cm
